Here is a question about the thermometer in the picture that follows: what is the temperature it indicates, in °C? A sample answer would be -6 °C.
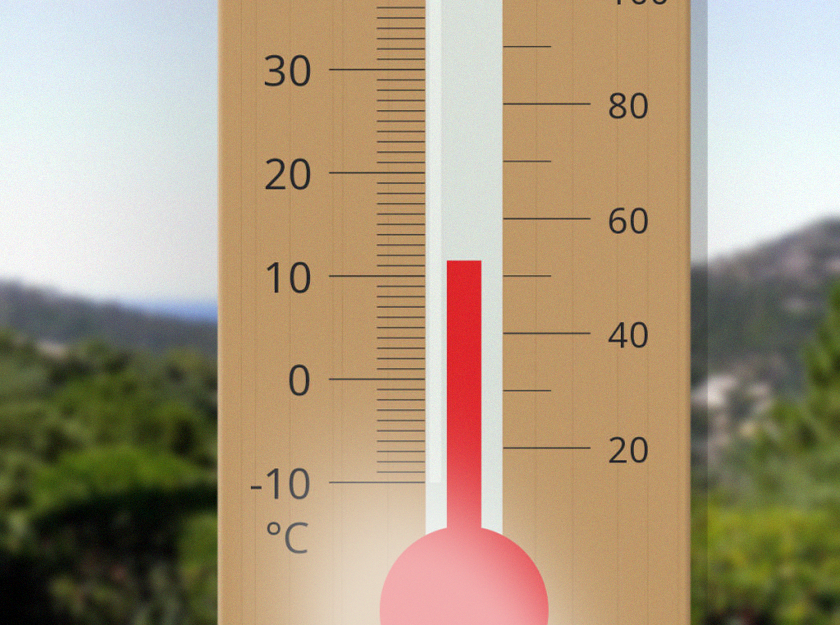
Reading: 11.5 °C
